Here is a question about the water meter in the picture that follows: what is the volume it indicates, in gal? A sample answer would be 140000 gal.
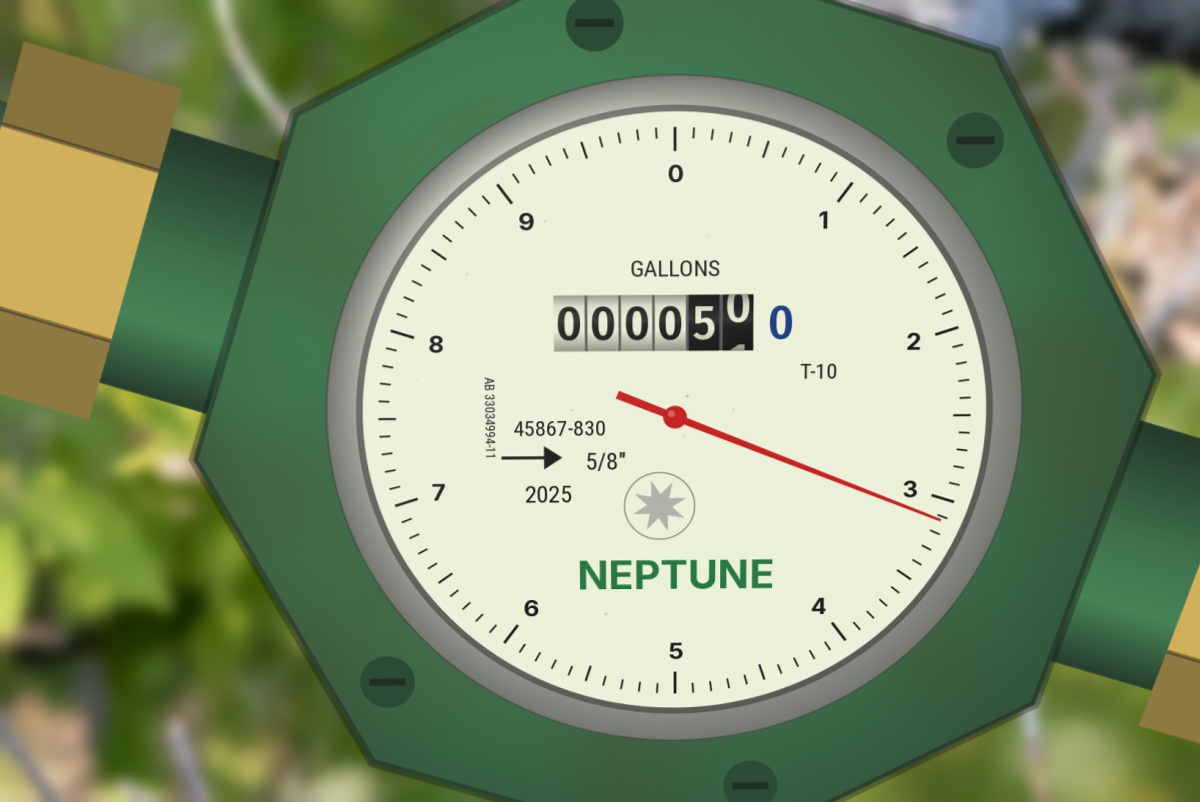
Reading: 503.1 gal
